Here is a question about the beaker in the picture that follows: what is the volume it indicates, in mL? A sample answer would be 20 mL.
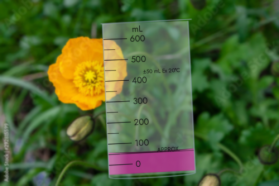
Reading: 50 mL
